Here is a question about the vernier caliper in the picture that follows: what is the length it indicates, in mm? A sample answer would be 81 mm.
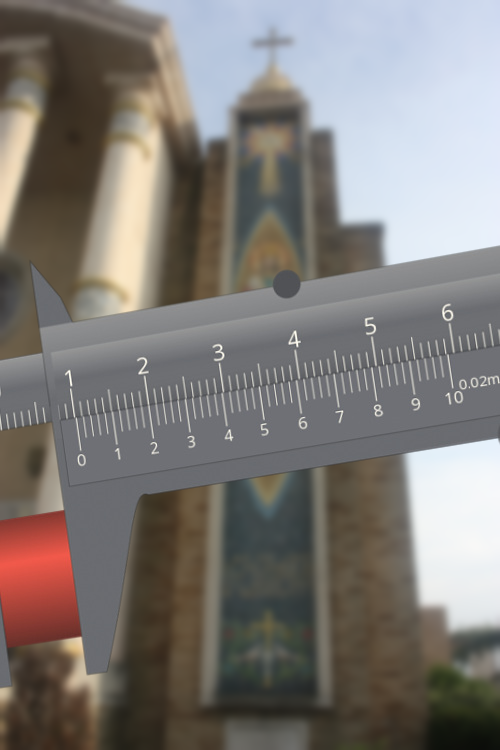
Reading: 10.2 mm
